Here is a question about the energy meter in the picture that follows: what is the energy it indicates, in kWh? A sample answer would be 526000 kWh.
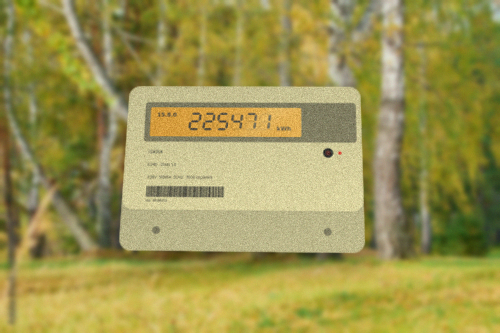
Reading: 225471 kWh
